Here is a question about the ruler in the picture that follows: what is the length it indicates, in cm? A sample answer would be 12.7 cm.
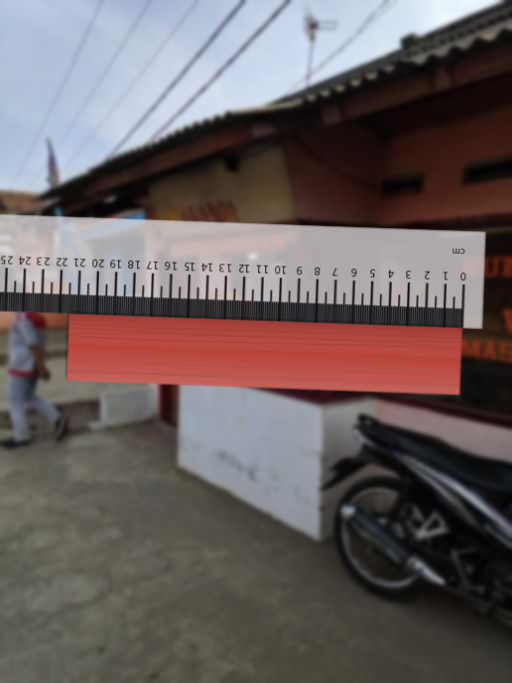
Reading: 21.5 cm
